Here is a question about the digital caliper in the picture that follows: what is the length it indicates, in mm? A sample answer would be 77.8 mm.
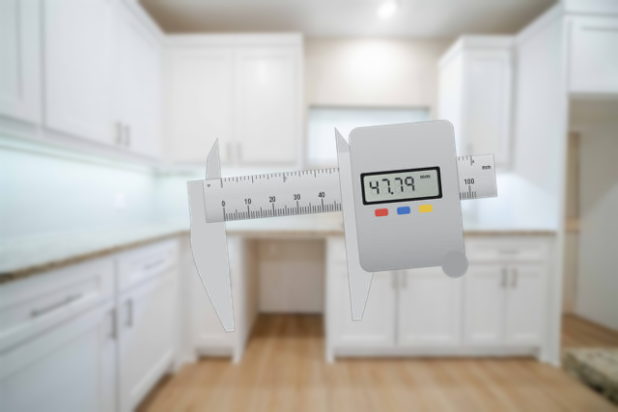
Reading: 47.79 mm
